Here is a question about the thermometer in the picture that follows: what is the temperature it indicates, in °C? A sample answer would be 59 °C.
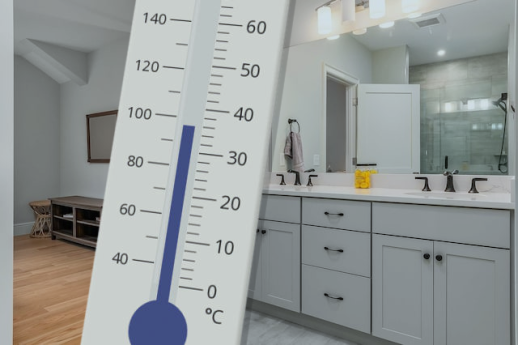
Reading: 36 °C
